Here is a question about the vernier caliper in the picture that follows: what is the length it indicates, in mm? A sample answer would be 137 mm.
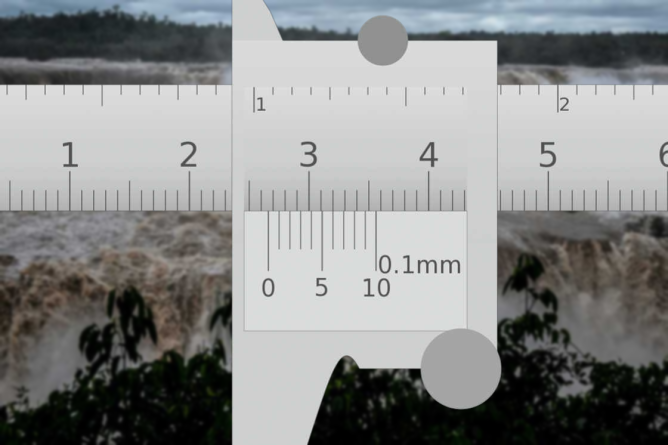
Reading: 26.6 mm
